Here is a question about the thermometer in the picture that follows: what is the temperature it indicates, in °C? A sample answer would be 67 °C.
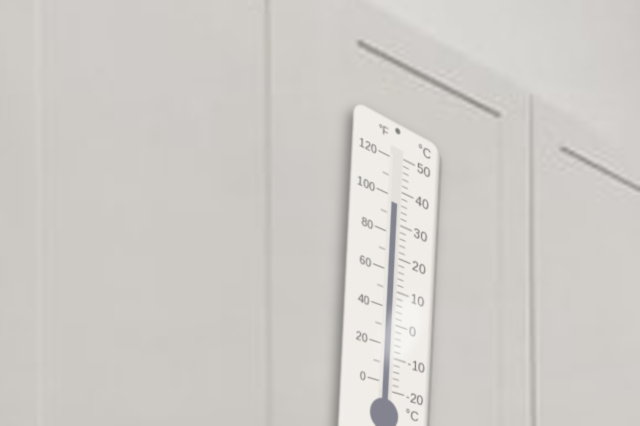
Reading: 36 °C
